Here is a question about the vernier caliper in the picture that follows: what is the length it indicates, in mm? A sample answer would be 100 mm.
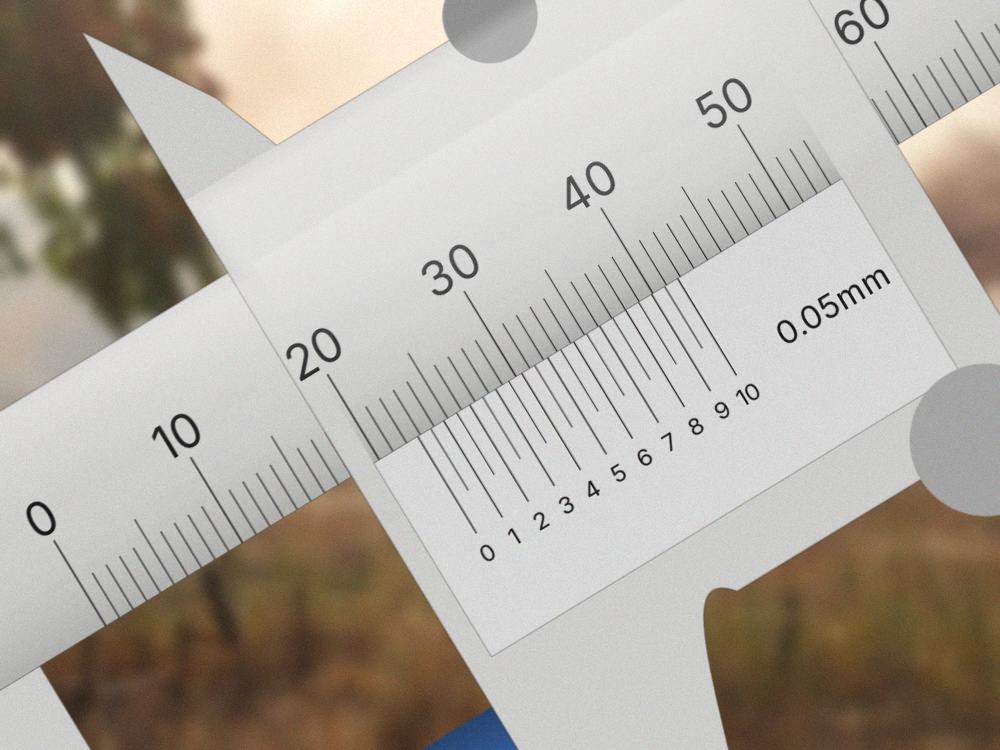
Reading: 22.8 mm
